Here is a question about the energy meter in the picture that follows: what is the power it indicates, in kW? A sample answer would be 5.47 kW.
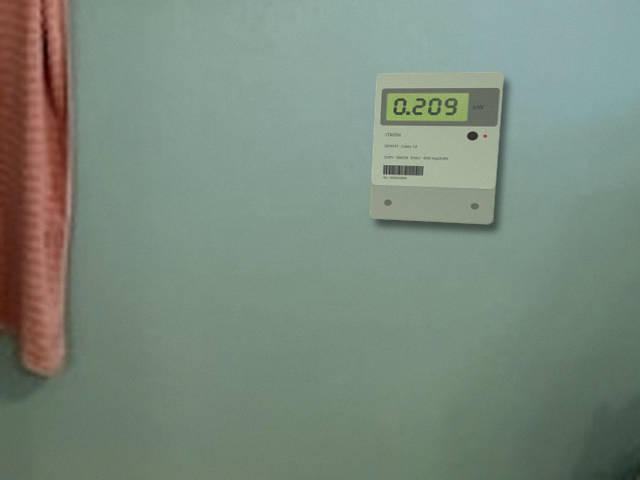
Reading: 0.209 kW
